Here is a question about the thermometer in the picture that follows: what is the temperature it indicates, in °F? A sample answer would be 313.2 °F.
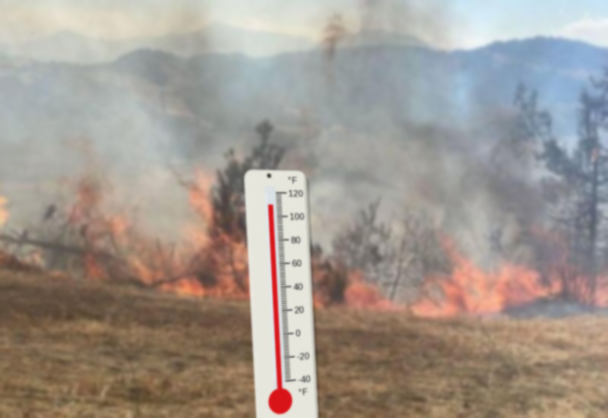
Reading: 110 °F
